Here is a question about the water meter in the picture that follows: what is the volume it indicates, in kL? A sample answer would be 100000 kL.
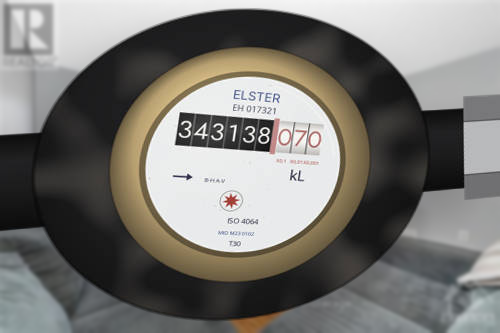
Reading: 343138.070 kL
